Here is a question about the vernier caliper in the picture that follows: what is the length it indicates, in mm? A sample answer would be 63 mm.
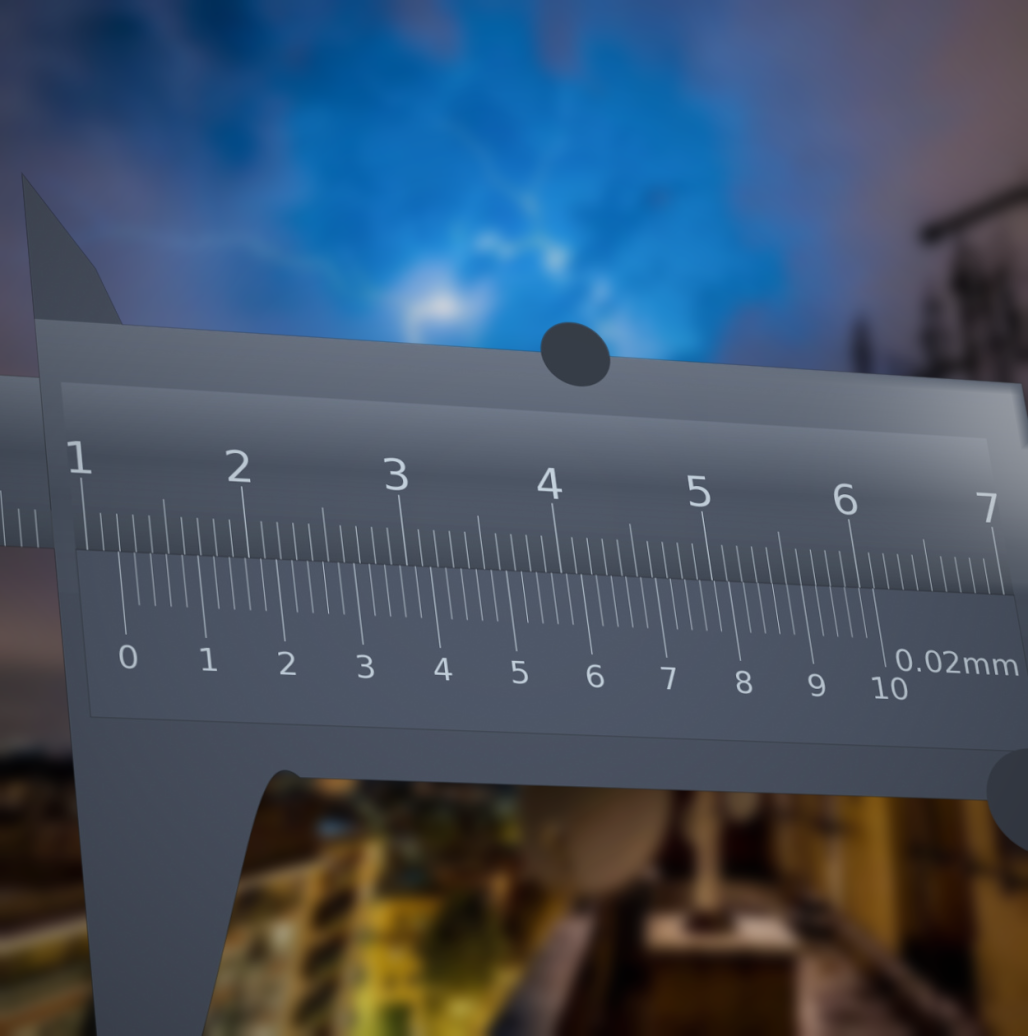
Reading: 11.9 mm
